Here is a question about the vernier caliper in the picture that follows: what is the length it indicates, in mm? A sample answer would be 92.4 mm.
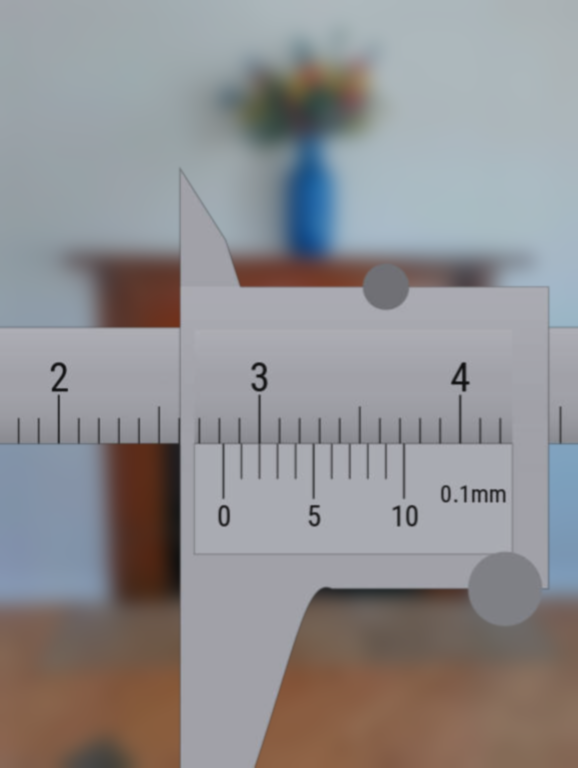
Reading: 28.2 mm
